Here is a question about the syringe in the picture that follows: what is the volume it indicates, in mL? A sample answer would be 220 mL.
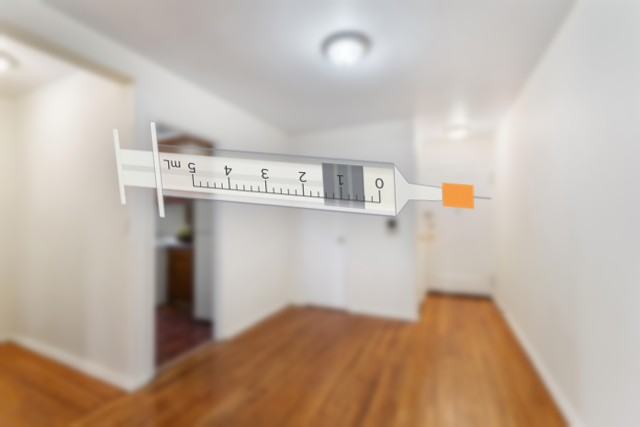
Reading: 0.4 mL
